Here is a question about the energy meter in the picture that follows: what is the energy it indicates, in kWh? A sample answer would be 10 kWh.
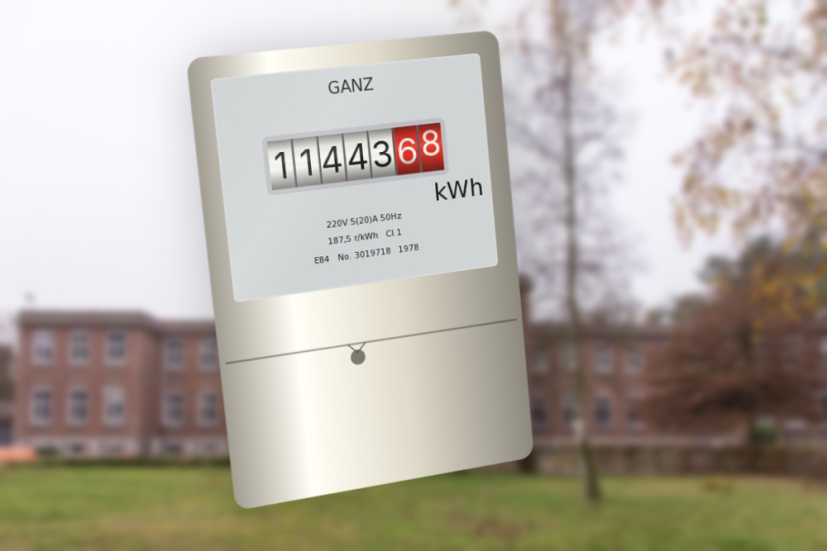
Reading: 11443.68 kWh
